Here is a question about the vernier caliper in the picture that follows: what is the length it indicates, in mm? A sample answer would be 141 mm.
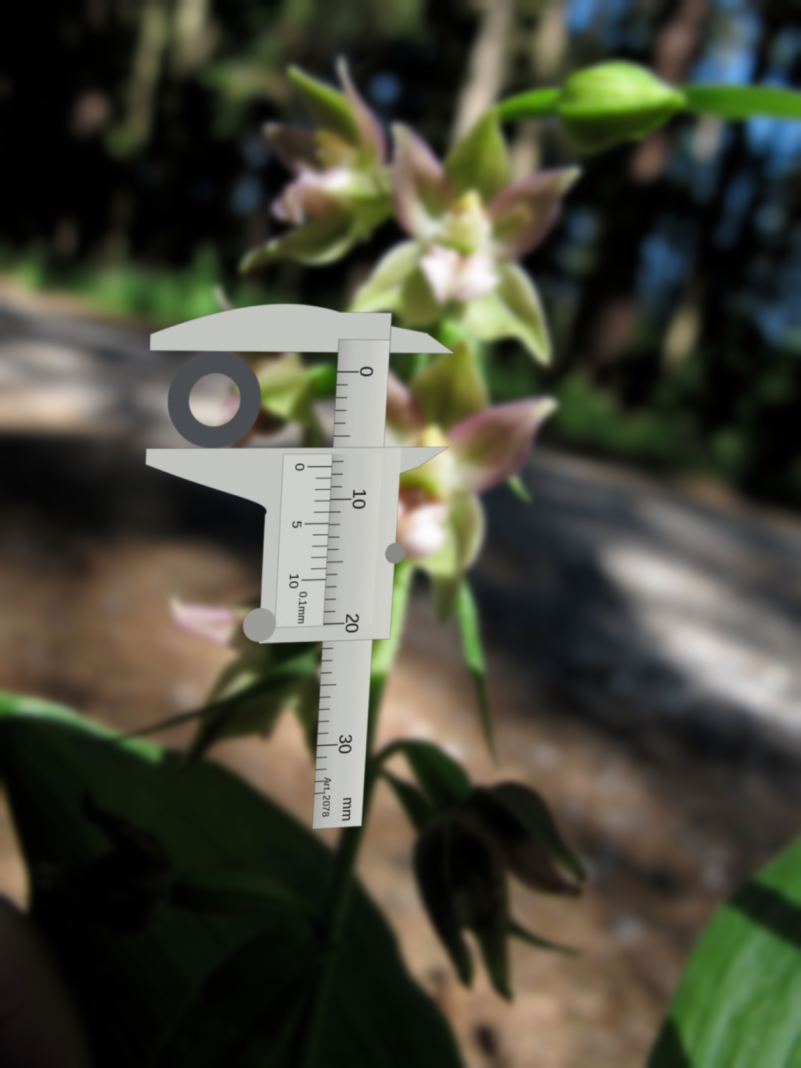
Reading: 7.4 mm
